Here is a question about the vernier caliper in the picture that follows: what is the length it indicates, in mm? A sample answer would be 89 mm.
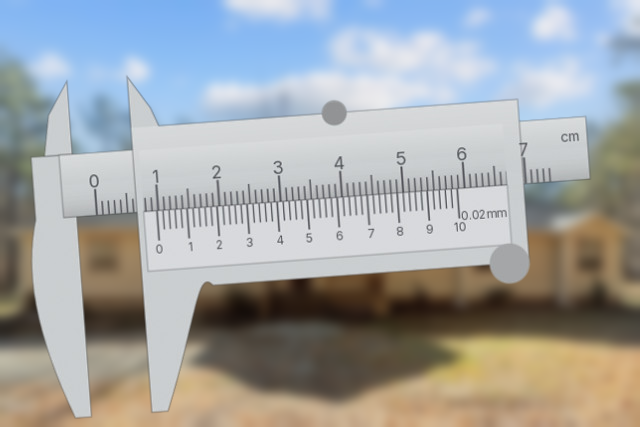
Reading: 9.8 mm
